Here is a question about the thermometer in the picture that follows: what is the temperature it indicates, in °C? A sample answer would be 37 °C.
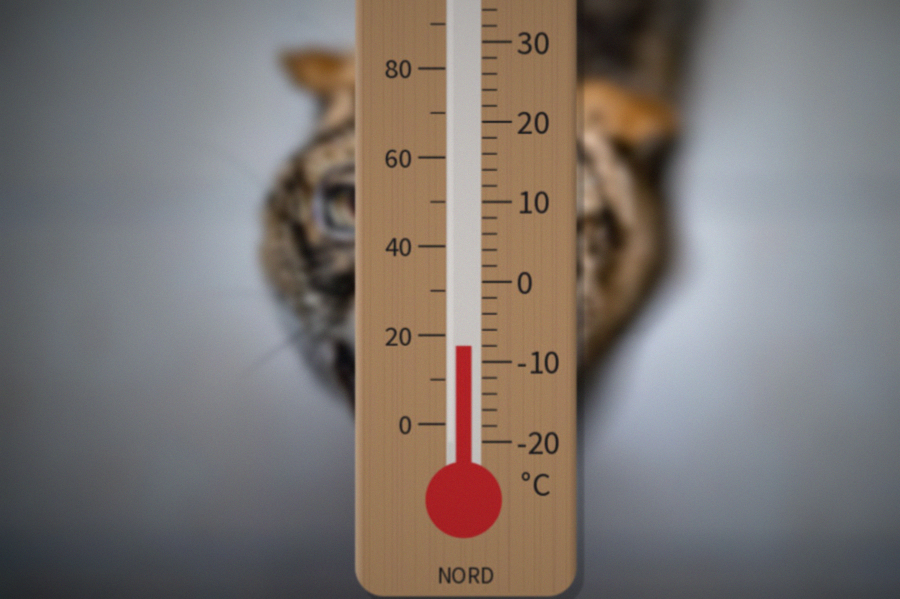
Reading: -8 °C
